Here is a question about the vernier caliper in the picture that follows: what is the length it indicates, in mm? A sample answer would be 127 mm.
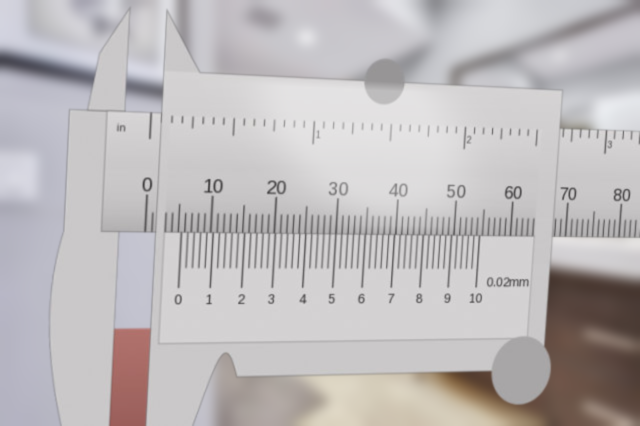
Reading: 5.5 mm
